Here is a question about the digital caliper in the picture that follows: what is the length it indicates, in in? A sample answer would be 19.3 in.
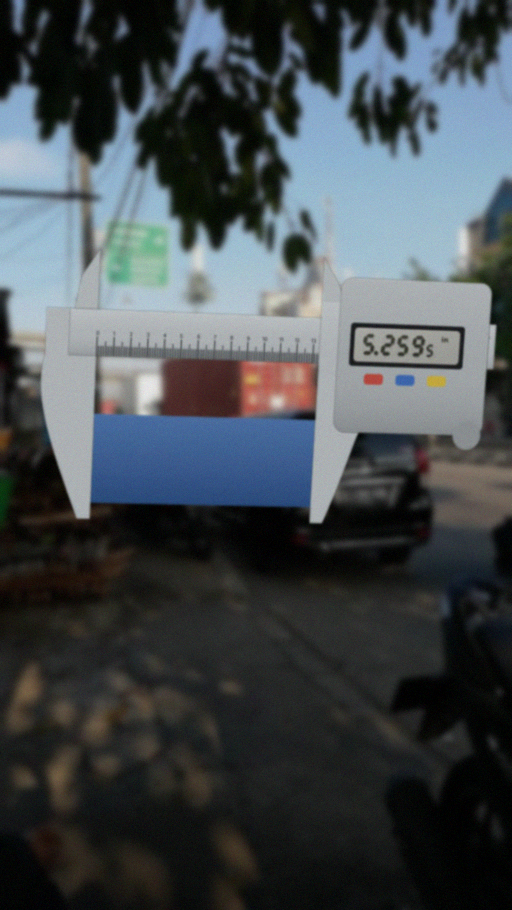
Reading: 5.2595 in
